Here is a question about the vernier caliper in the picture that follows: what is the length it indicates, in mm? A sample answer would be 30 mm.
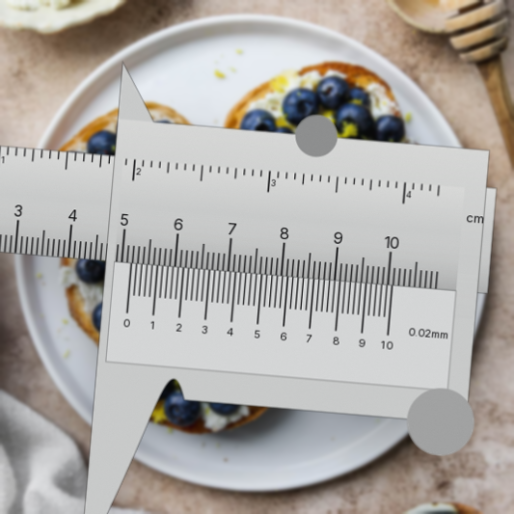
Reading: 51.8 mm
